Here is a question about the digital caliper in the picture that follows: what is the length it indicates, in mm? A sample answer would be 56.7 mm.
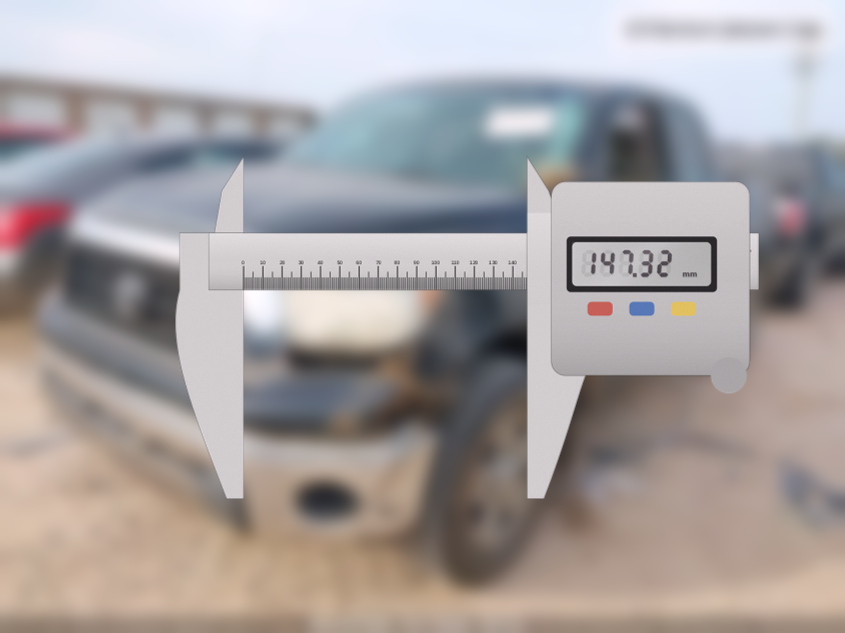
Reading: 147.32 mm
